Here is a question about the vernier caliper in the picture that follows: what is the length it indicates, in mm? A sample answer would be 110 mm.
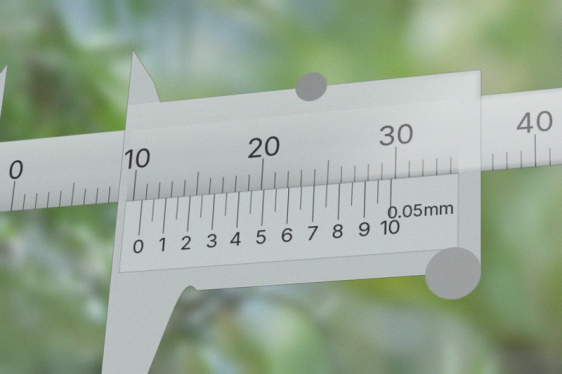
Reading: 10.7 mm
